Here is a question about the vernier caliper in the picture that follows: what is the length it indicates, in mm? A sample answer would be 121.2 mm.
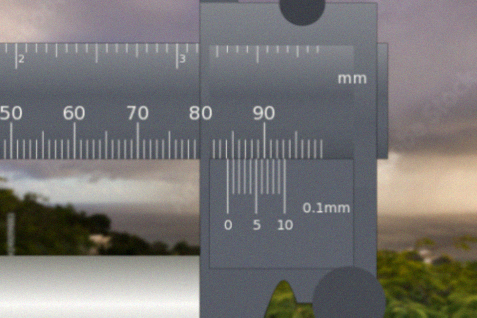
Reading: 84.2 mm
